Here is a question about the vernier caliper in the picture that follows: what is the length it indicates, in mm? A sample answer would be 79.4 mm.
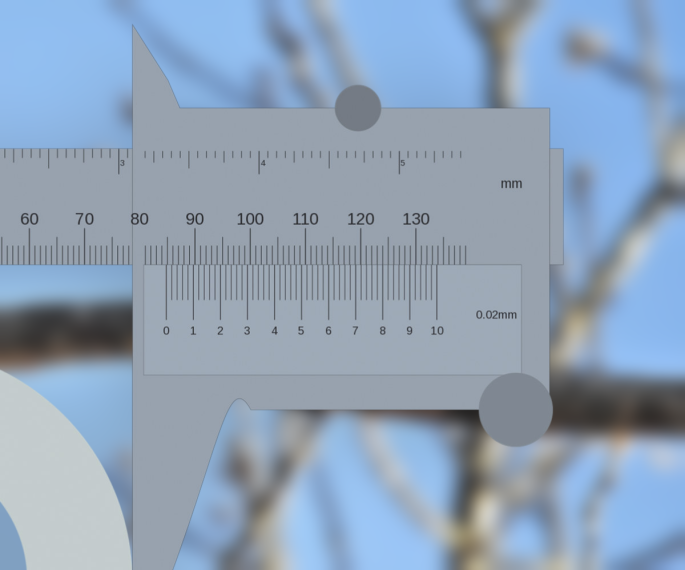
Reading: 84.8 mm
